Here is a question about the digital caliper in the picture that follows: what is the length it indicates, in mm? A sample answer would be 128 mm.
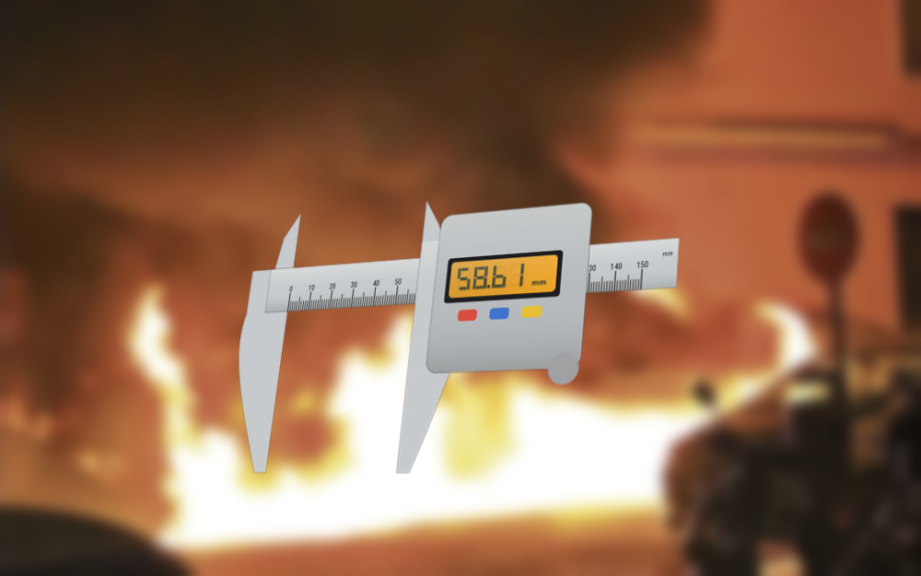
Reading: 58.61 mm
